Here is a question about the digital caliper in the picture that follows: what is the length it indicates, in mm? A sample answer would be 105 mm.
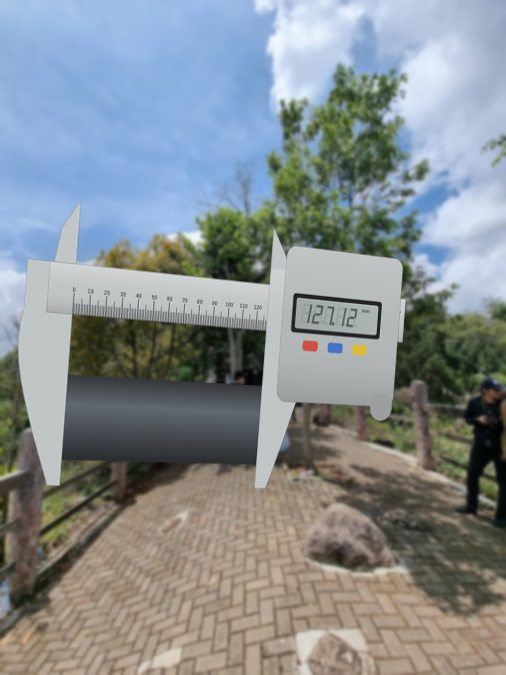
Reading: 127.12 mm
